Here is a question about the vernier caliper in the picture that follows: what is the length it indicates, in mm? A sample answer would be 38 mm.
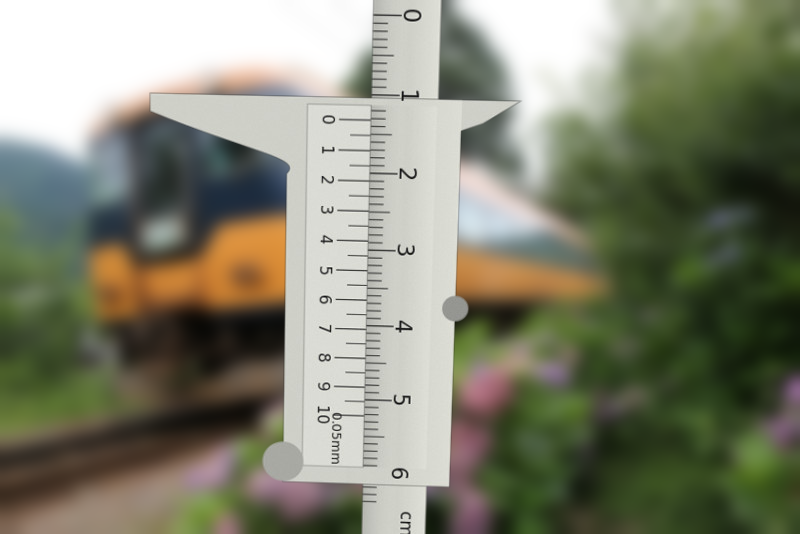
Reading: 13.2 mm
